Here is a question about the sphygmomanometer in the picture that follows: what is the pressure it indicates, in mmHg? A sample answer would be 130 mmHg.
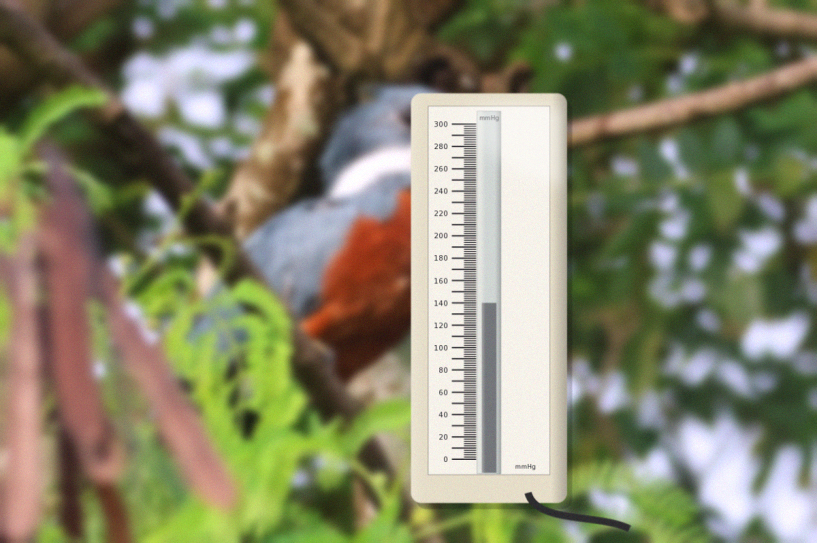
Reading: 140 mmHg
